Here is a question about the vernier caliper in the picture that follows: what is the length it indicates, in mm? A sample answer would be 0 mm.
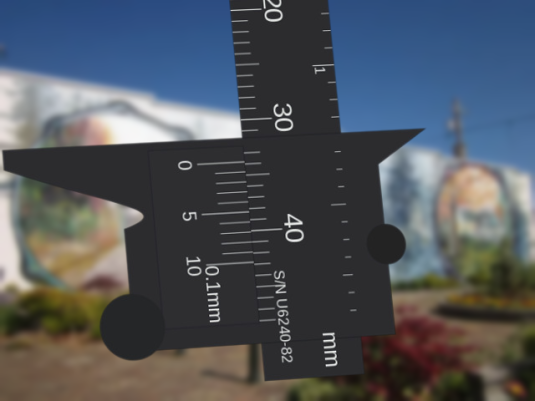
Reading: 33.8 mm
